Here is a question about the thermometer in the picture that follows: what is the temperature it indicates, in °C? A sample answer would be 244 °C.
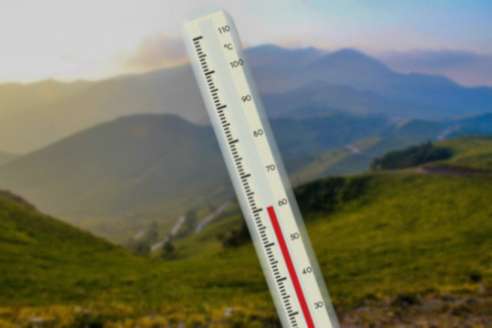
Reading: 60 °C
